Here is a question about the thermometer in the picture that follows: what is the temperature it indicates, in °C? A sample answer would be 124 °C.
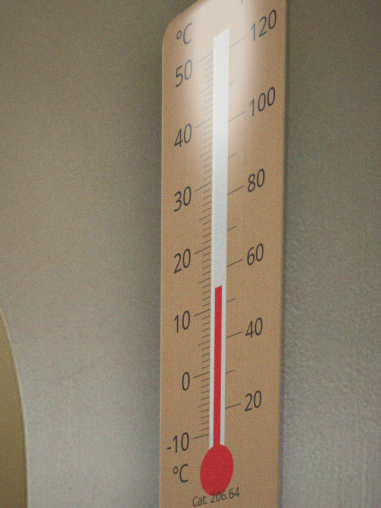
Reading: 13 °C
